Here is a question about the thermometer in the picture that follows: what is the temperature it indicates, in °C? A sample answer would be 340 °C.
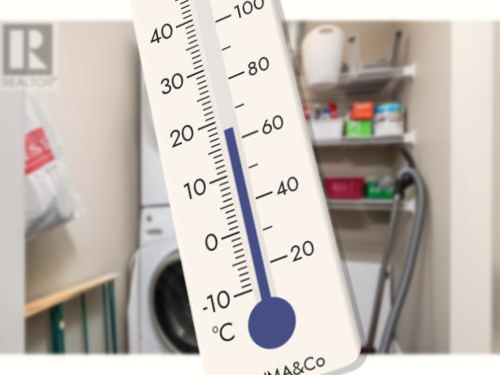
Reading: 18 °C
